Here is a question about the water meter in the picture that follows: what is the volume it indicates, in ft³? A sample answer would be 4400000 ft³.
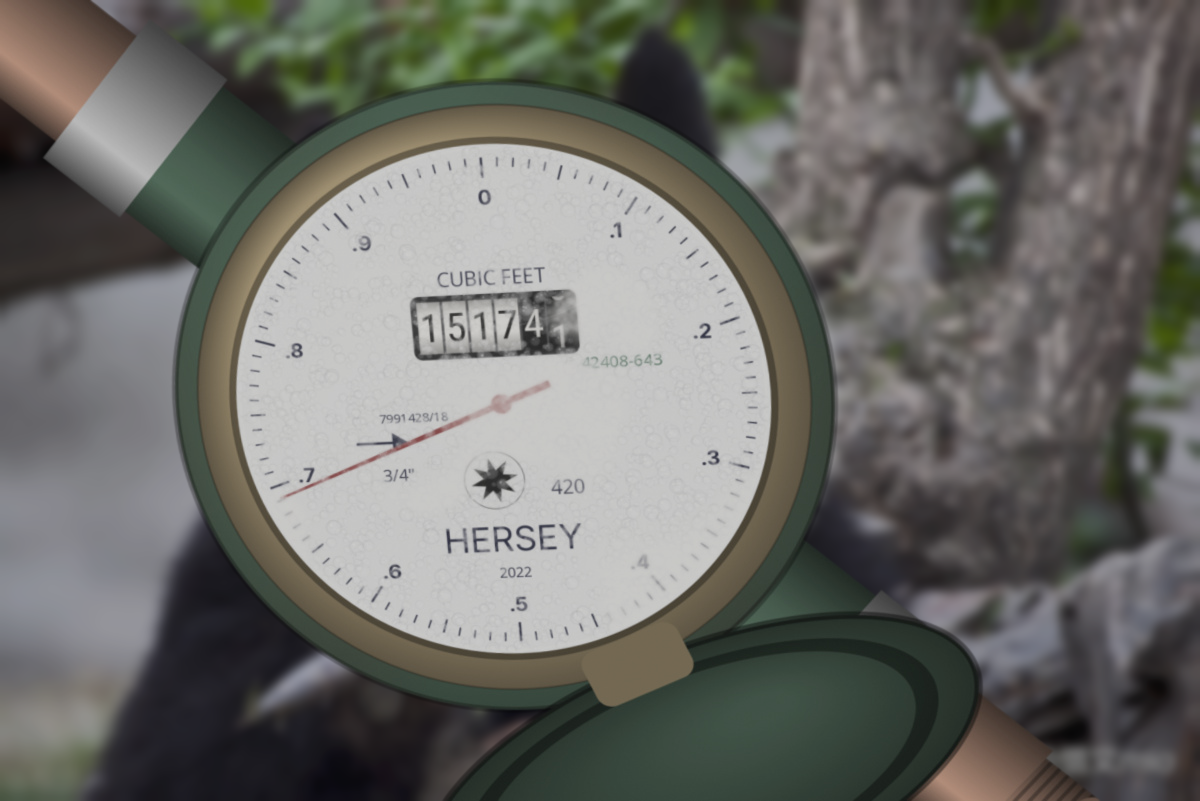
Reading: 151740.69 ft³
